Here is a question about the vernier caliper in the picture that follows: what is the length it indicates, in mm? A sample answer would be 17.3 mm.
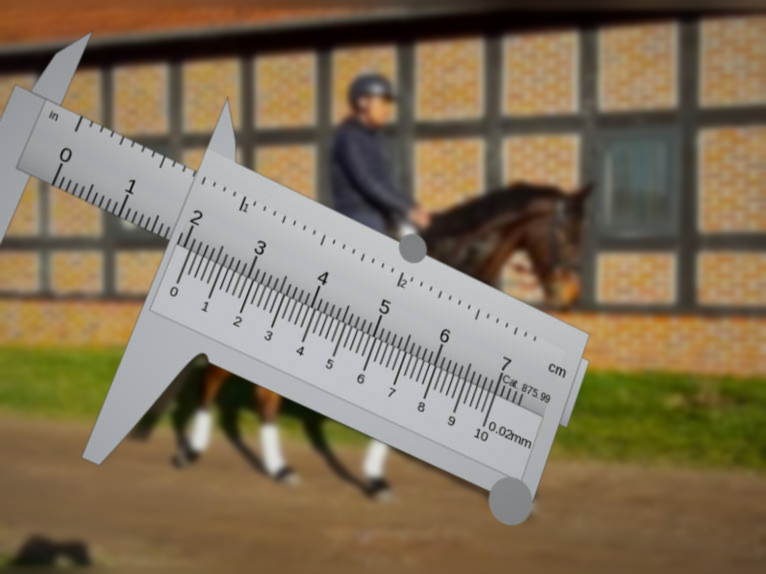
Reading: 21.0 mm
